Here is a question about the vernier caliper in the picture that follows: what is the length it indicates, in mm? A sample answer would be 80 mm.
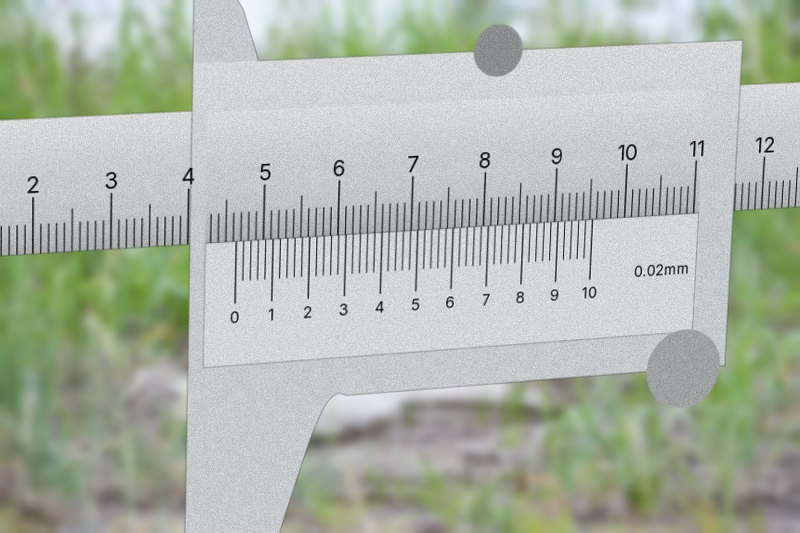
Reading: 46.4 mm
